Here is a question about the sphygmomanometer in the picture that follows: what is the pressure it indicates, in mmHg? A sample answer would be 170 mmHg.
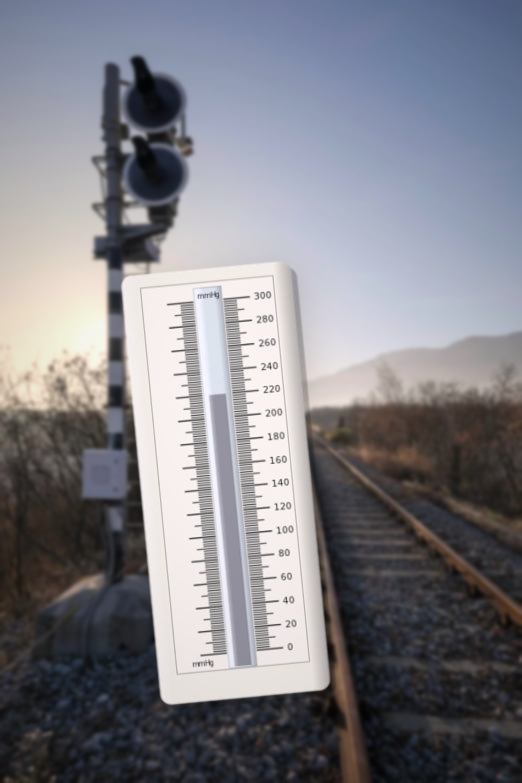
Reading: 220 mmHg
